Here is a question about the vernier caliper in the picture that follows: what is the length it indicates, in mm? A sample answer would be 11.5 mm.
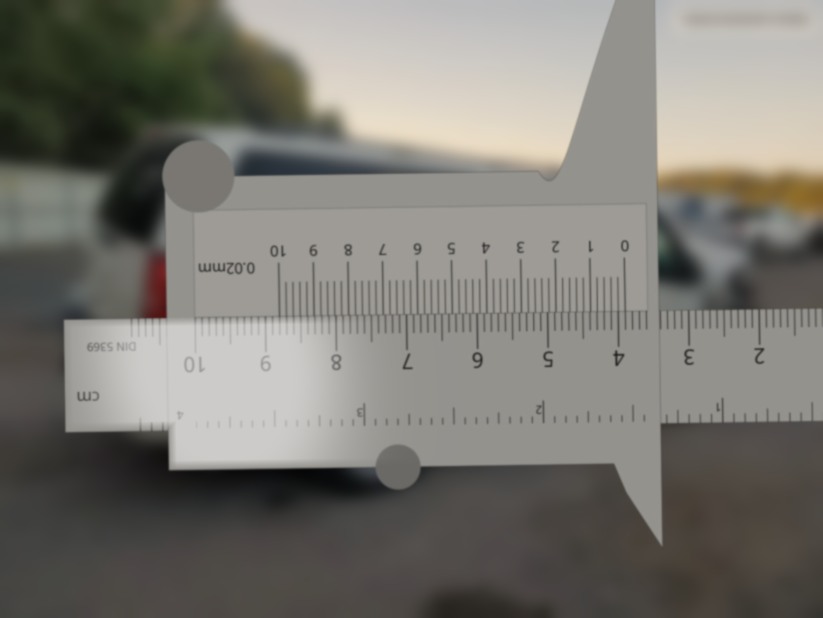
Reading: 39.0 mm
